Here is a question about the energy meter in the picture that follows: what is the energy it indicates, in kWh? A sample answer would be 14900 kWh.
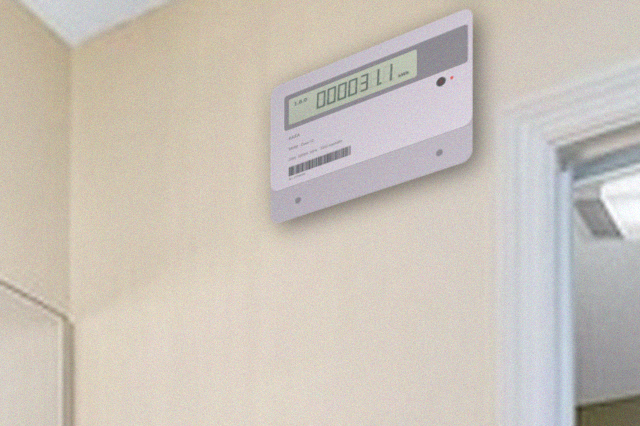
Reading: 31.1 kWh
